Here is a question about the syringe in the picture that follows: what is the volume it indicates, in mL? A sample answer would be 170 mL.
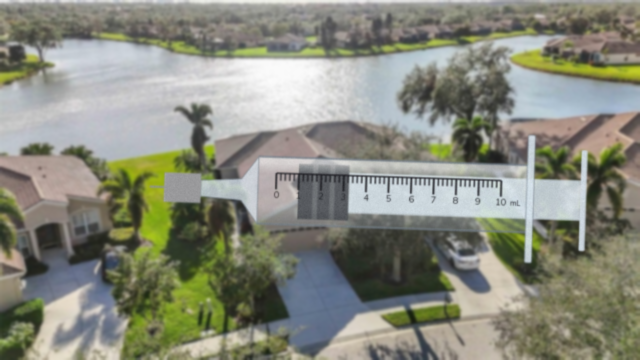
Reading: 1 mL
